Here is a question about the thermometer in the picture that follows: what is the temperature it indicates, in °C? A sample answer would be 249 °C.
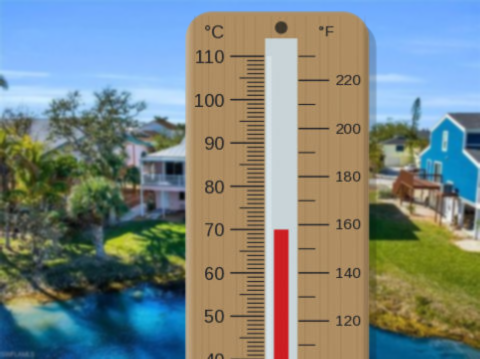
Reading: 70 °C
